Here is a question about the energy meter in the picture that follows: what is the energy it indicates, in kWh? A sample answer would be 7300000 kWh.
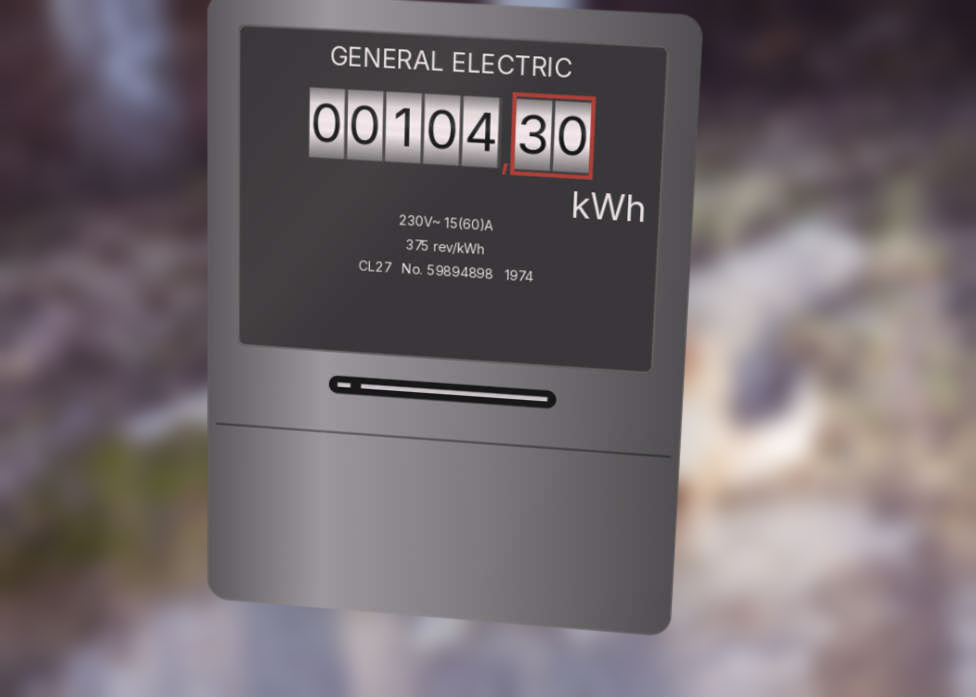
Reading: 104.30 kWh
